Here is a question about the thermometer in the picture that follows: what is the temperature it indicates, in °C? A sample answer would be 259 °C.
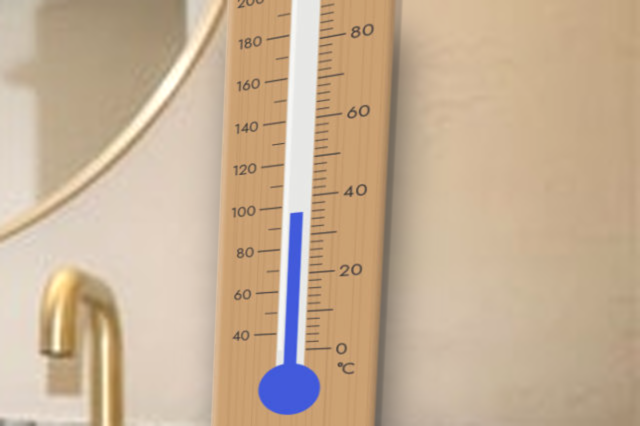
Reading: 36 °C
